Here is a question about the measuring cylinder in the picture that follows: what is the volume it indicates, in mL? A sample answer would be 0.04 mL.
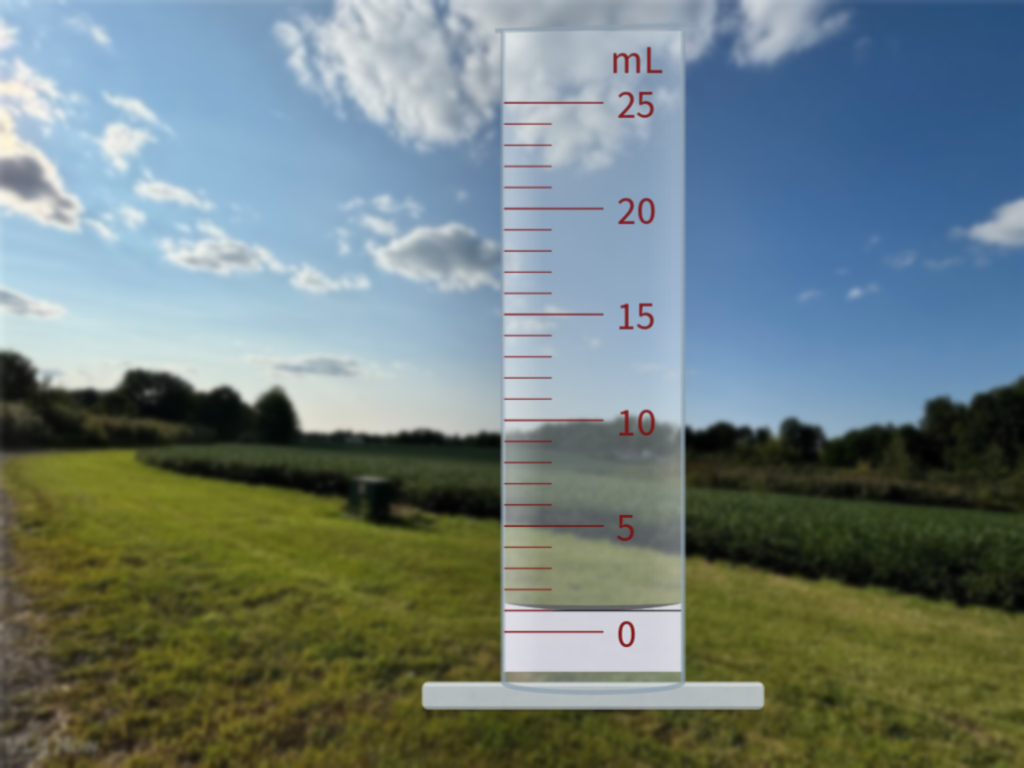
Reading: 1 mL
